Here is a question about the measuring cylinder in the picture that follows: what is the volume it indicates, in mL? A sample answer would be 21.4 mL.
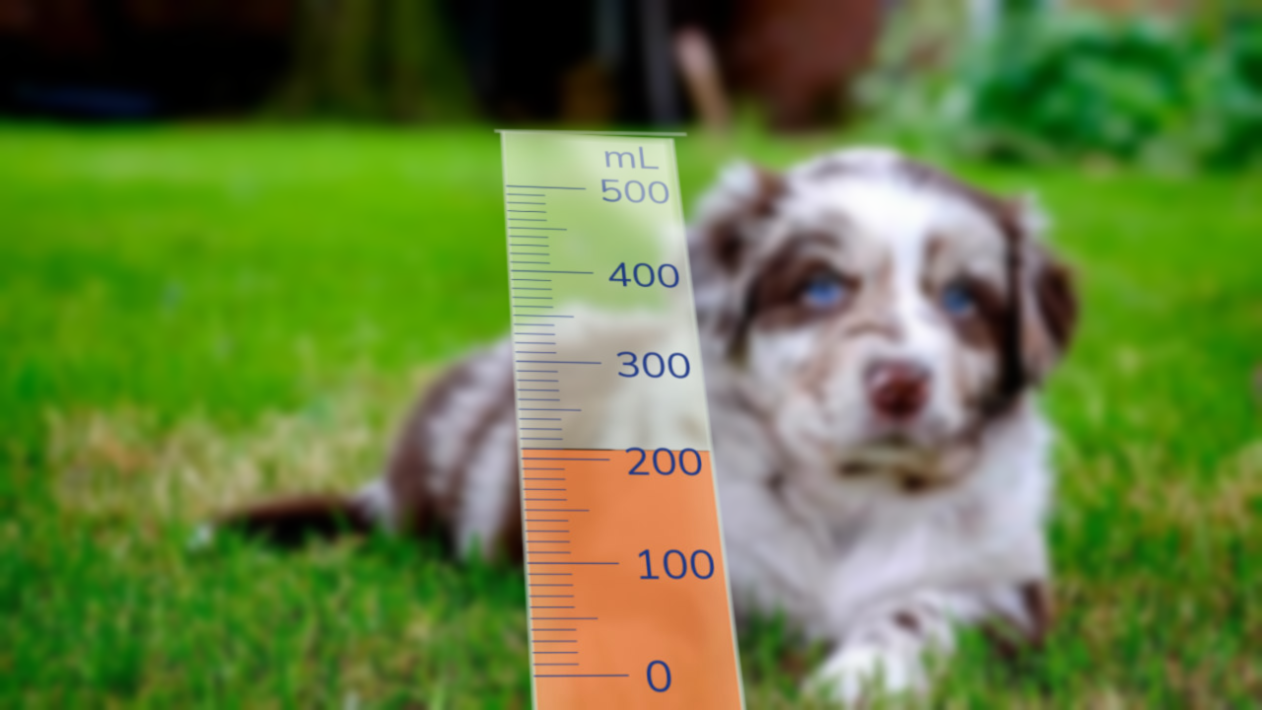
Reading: 210 mL
